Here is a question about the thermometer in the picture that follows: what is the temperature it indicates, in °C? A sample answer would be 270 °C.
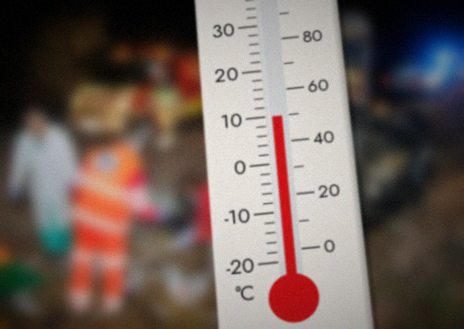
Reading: 10 °C
